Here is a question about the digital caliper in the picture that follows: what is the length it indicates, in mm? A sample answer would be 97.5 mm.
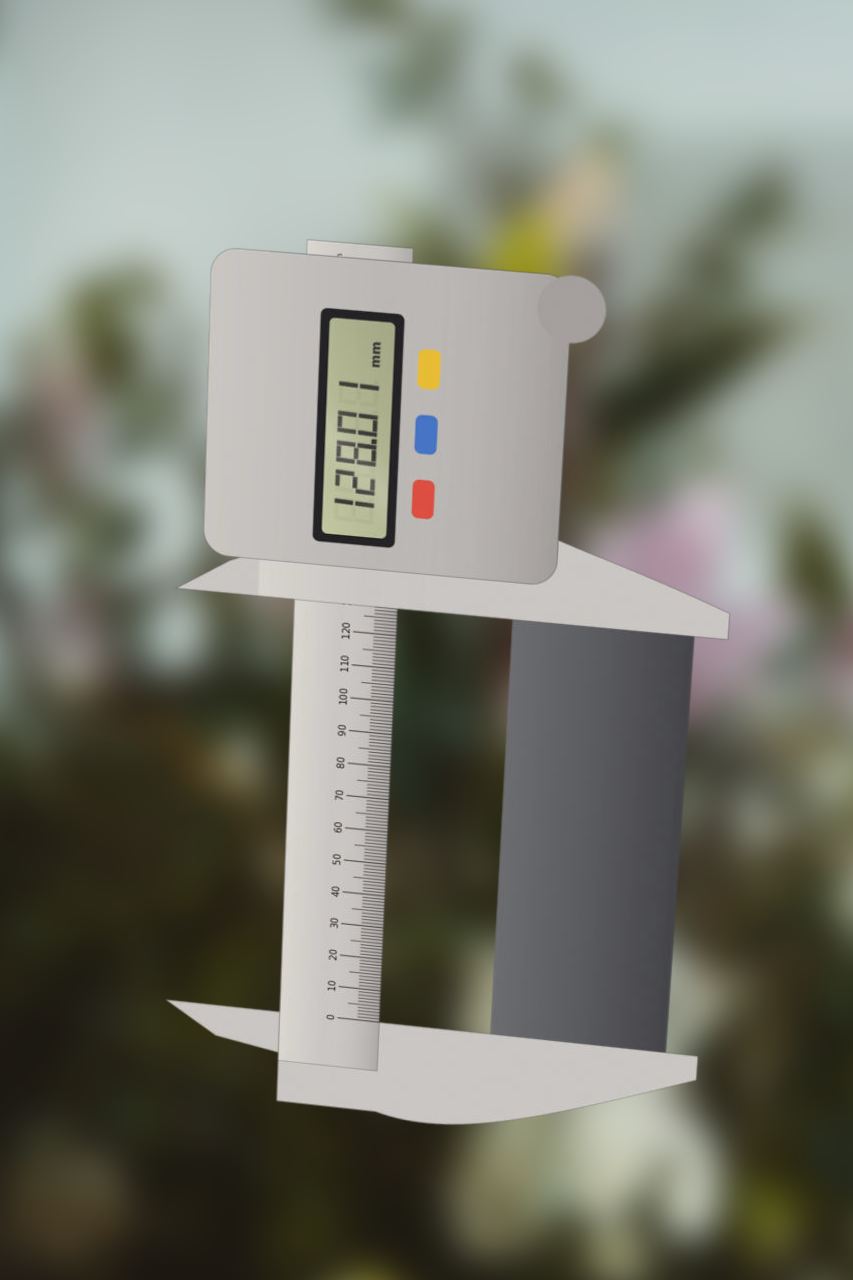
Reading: 128.01 mm
